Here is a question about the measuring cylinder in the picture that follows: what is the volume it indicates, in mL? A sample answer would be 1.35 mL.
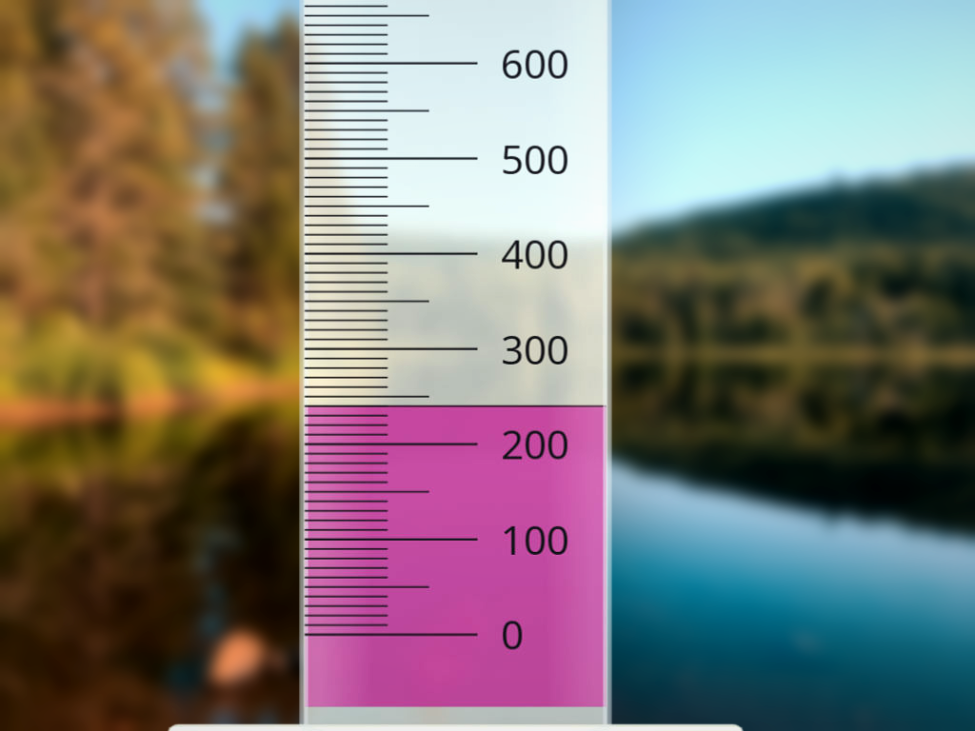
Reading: 240 mL
